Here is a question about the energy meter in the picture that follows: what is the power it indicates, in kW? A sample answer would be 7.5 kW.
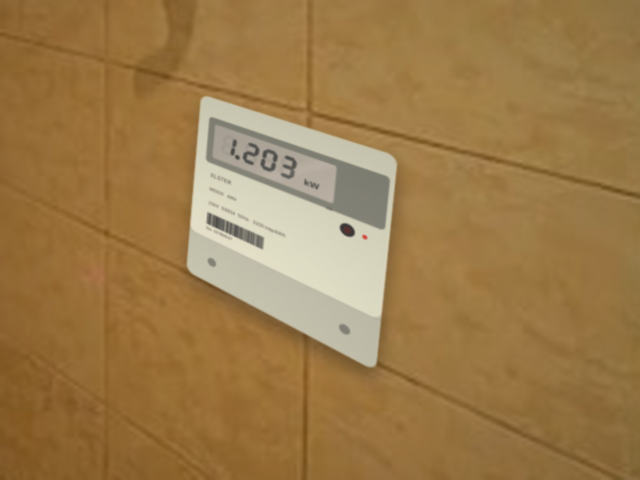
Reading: 1.203 kW
